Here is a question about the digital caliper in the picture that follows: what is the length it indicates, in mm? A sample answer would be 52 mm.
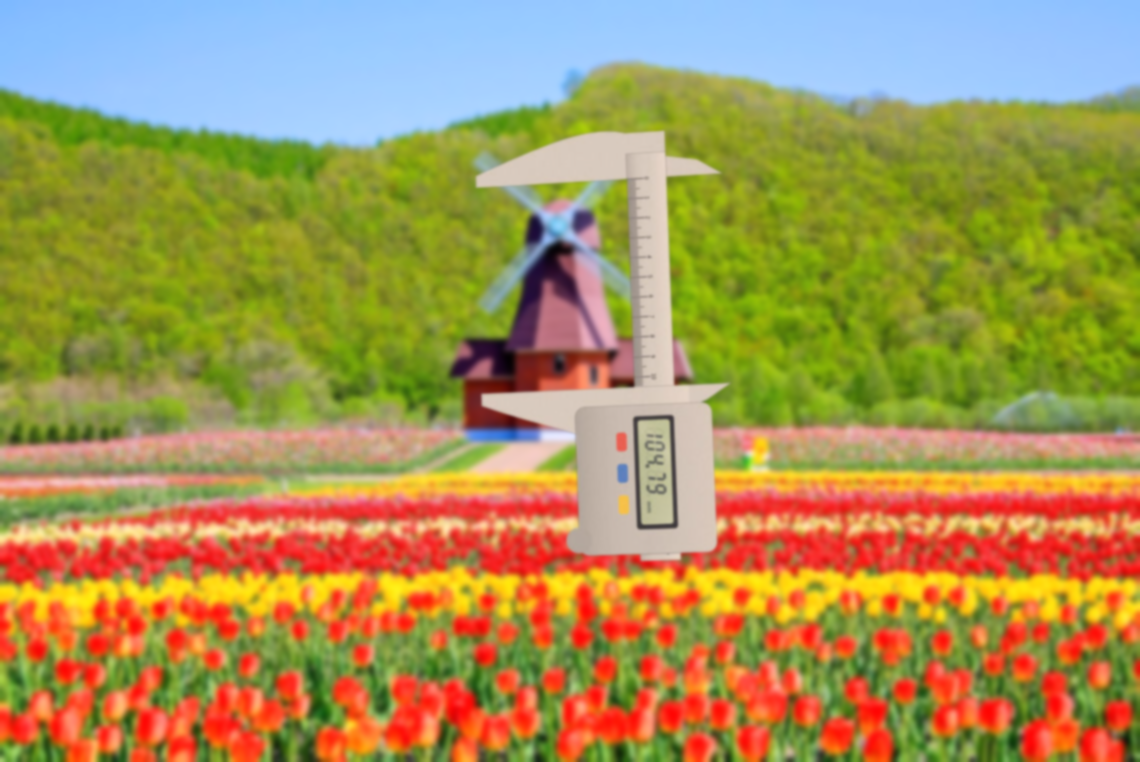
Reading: 104.79 mm
